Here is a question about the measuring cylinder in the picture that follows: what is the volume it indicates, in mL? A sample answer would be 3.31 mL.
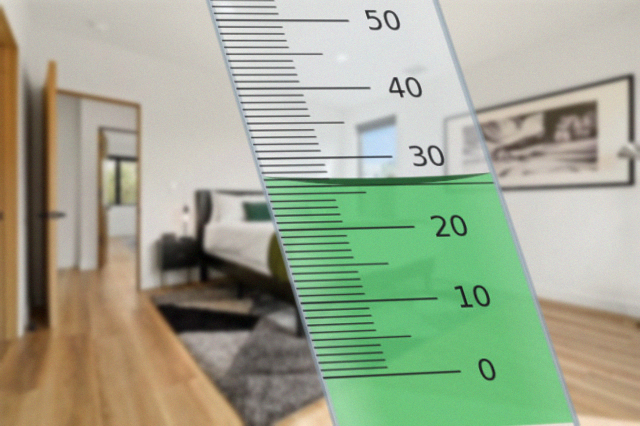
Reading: 26 mL
